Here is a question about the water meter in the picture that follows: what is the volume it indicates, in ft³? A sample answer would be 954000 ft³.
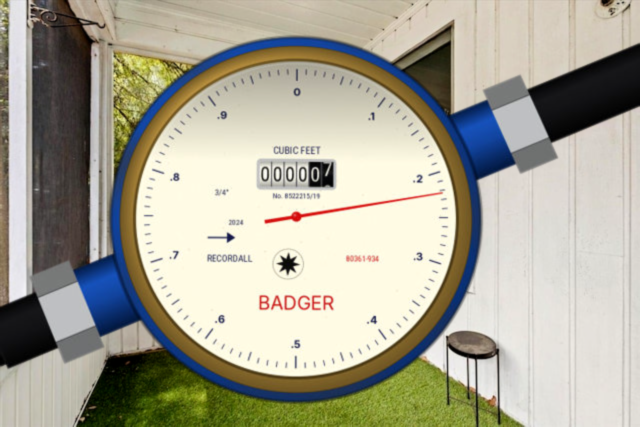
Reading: 7.22 ft³
